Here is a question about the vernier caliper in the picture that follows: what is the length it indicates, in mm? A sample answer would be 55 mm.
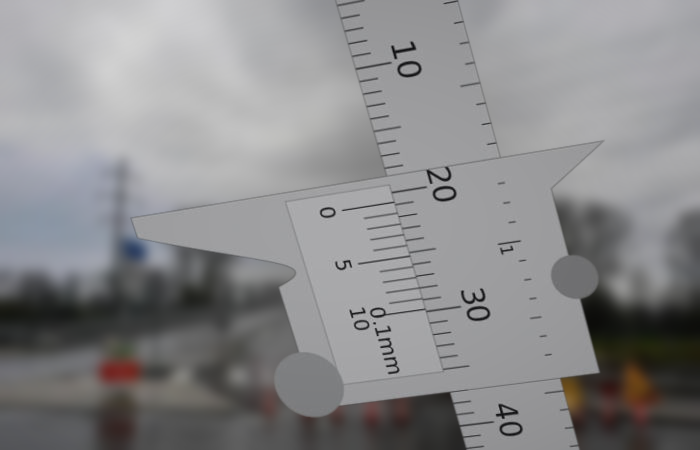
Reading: 20.8 mm
